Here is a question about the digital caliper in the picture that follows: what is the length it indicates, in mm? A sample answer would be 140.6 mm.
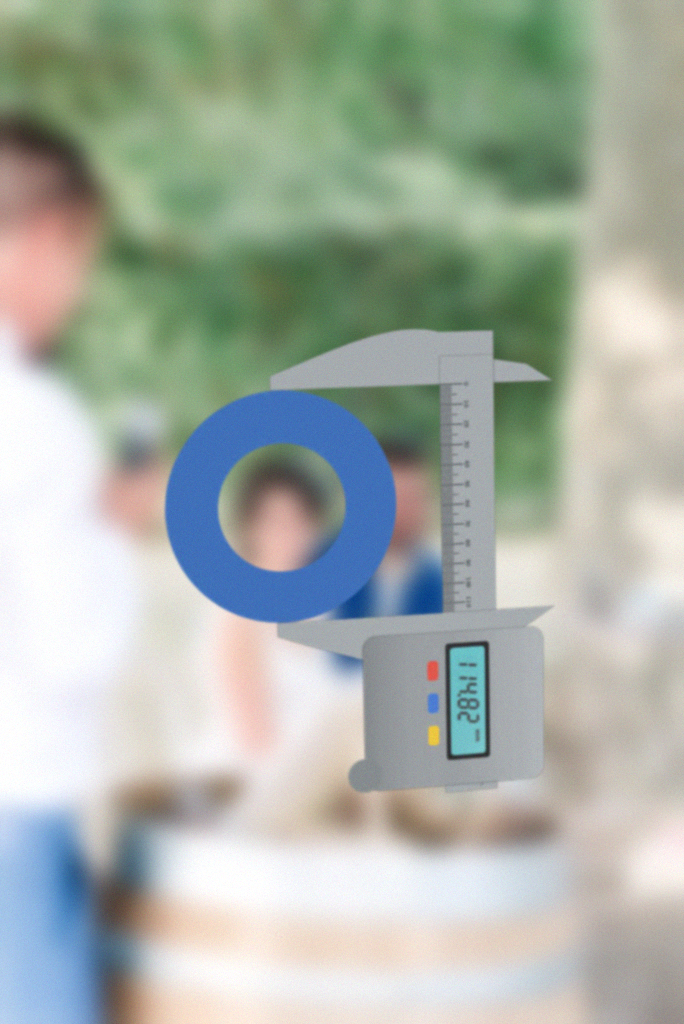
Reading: 114.82 mm
